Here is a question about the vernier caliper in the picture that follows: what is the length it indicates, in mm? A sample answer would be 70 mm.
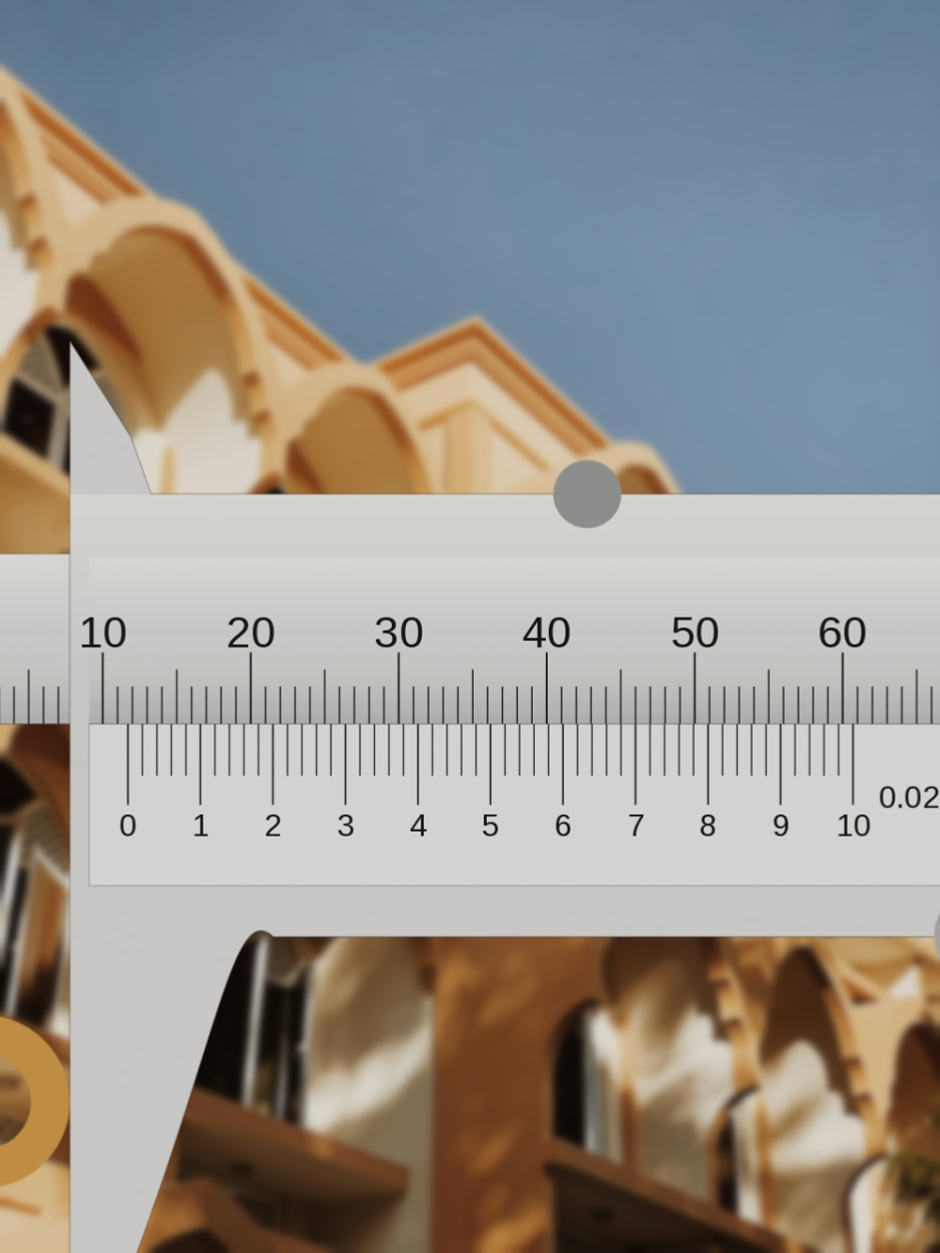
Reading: 11.7 mm
